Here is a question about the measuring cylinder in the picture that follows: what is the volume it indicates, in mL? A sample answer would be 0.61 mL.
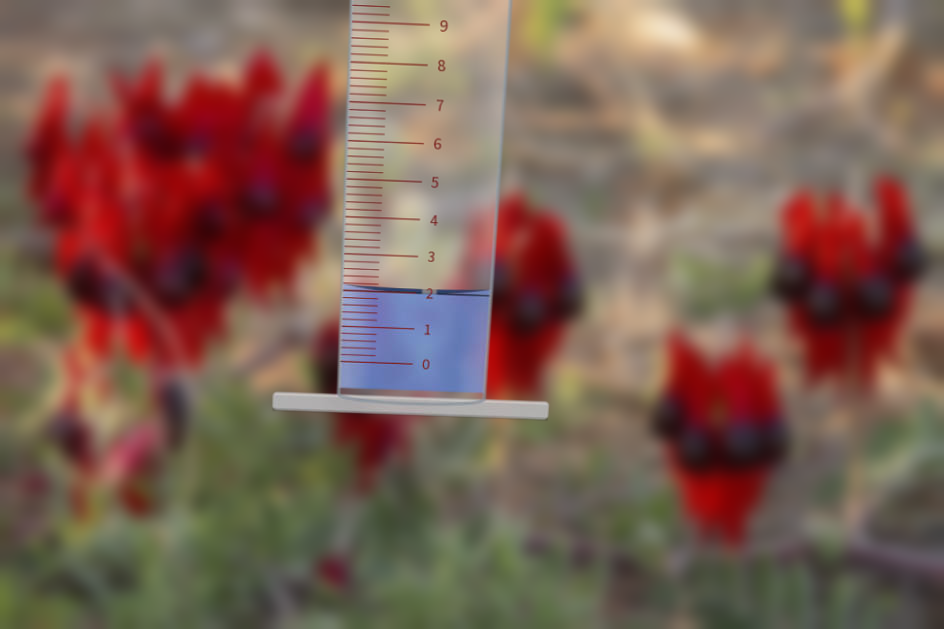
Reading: 2 mL
